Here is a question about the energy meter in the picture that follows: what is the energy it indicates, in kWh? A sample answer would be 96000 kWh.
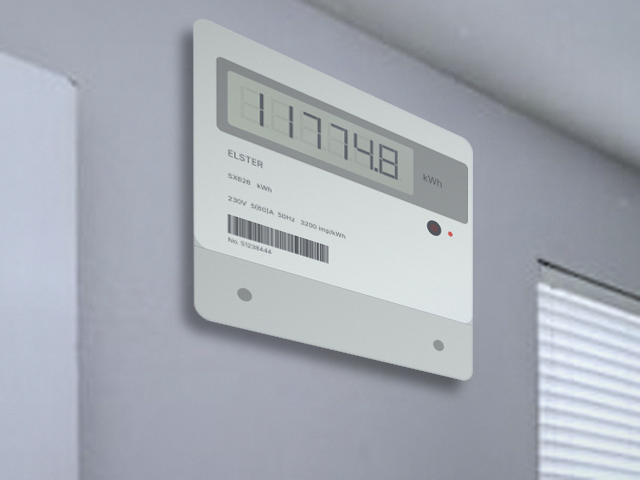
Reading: 11774.8 kWh
